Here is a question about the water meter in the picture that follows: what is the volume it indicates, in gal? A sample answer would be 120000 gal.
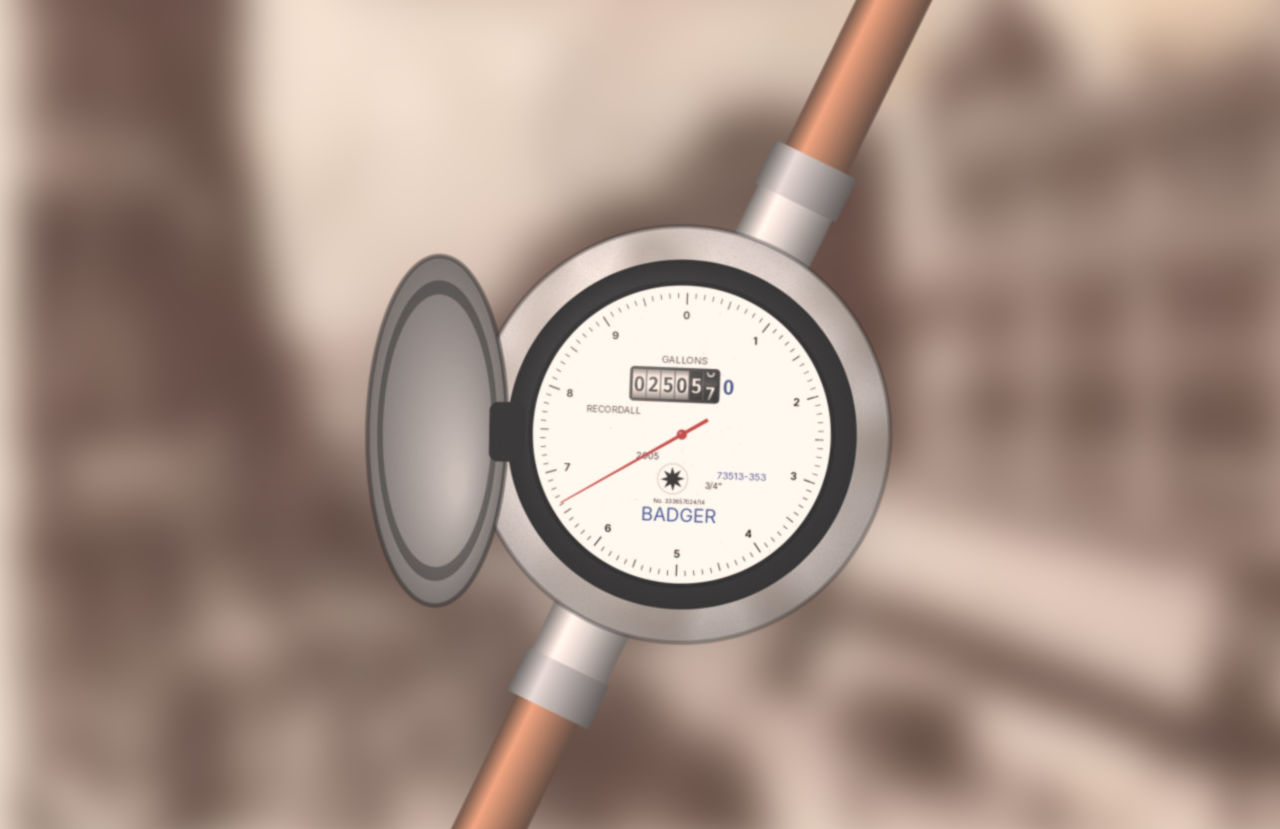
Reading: 250566.6 gal
